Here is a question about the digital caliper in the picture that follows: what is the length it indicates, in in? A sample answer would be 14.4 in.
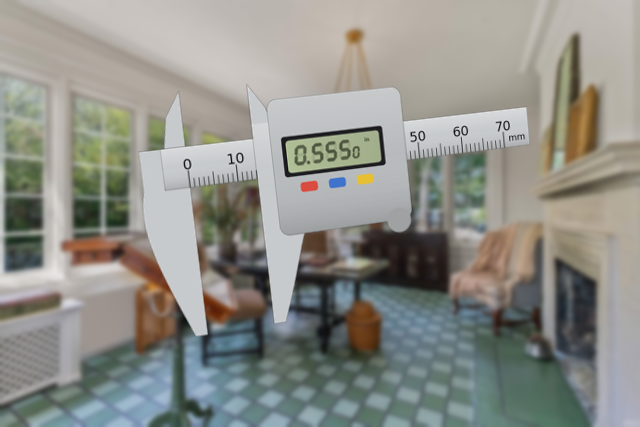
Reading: 0.5550 in
